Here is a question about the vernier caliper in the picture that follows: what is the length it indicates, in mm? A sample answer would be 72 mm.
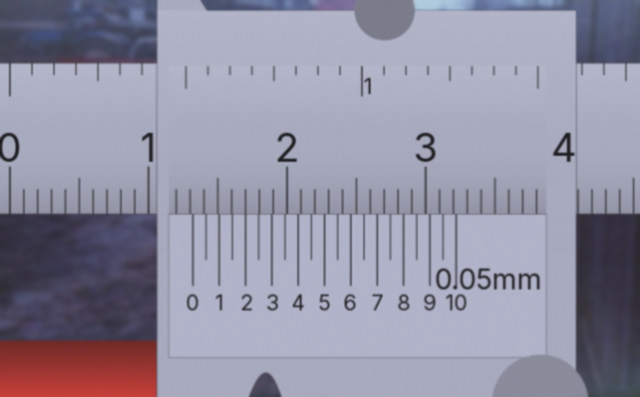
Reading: 13.2 mm
